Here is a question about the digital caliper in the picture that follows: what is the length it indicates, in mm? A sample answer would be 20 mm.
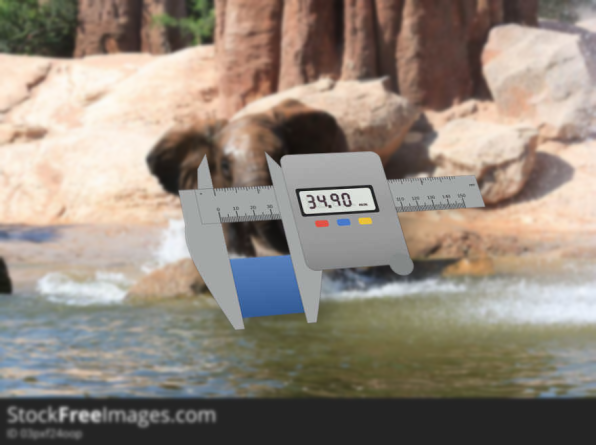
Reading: 34.90 mm
